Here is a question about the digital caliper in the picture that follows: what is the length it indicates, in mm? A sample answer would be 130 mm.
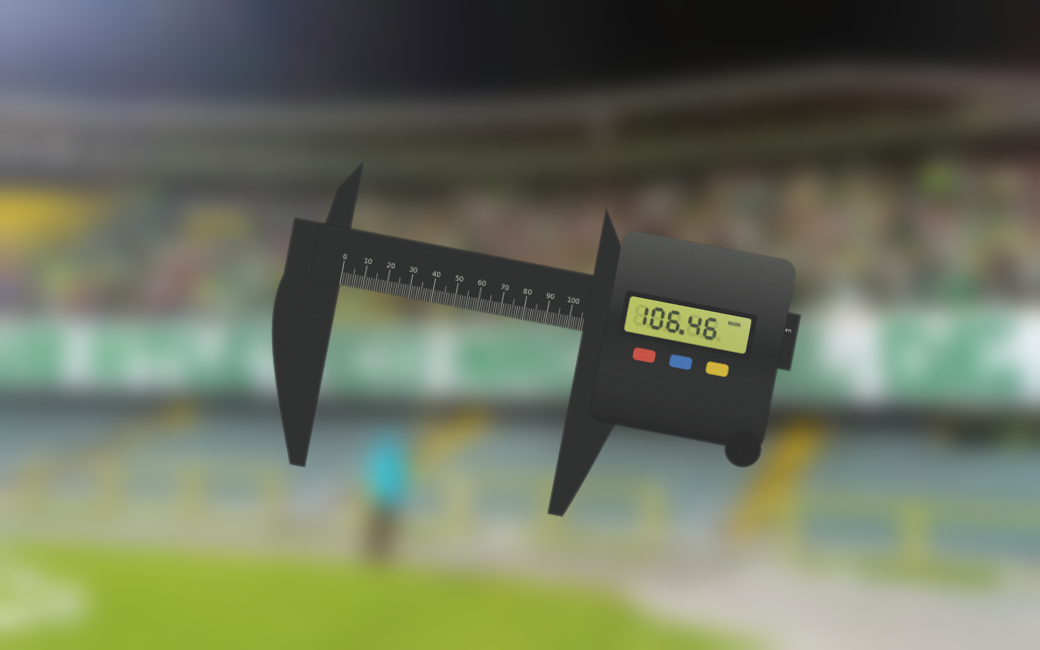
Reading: 106.46 mm
